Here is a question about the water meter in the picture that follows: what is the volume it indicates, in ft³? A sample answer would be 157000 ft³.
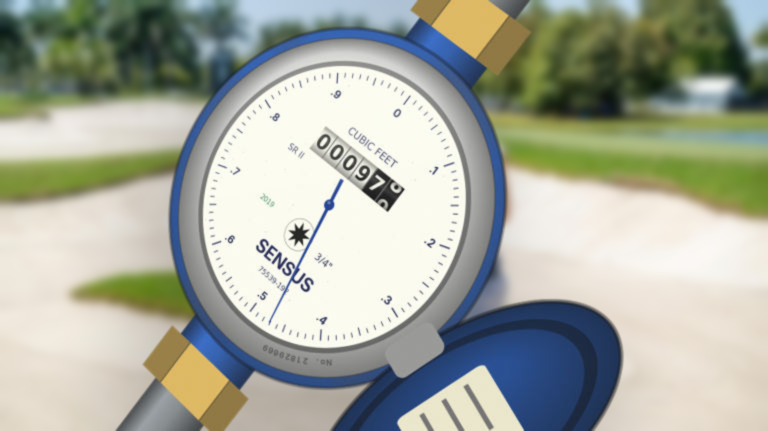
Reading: 978.47 ft³
